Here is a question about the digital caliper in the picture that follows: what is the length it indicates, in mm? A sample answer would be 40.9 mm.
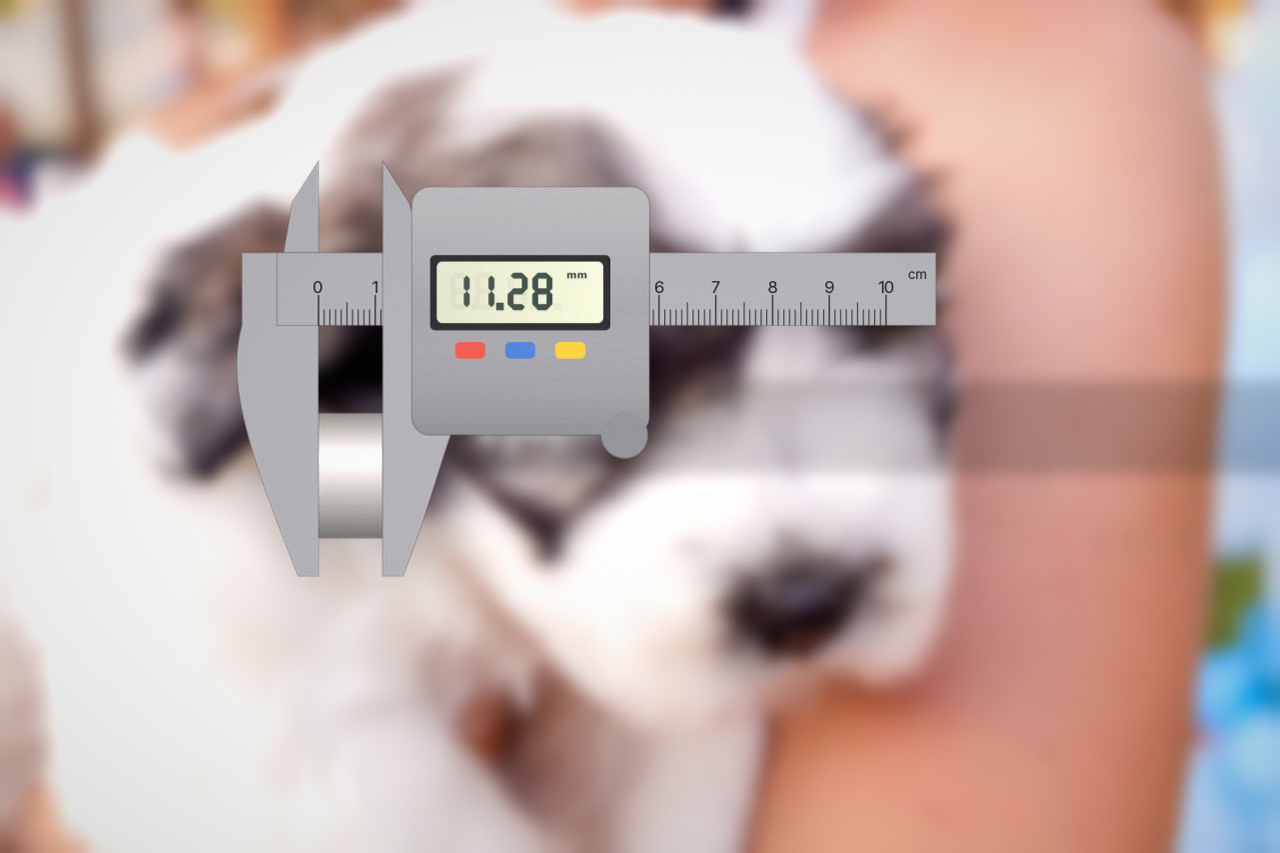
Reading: 11.28 mm
